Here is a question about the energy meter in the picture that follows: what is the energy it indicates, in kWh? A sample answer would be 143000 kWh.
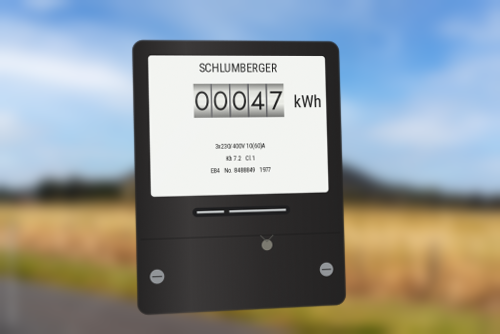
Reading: 47 kWh
